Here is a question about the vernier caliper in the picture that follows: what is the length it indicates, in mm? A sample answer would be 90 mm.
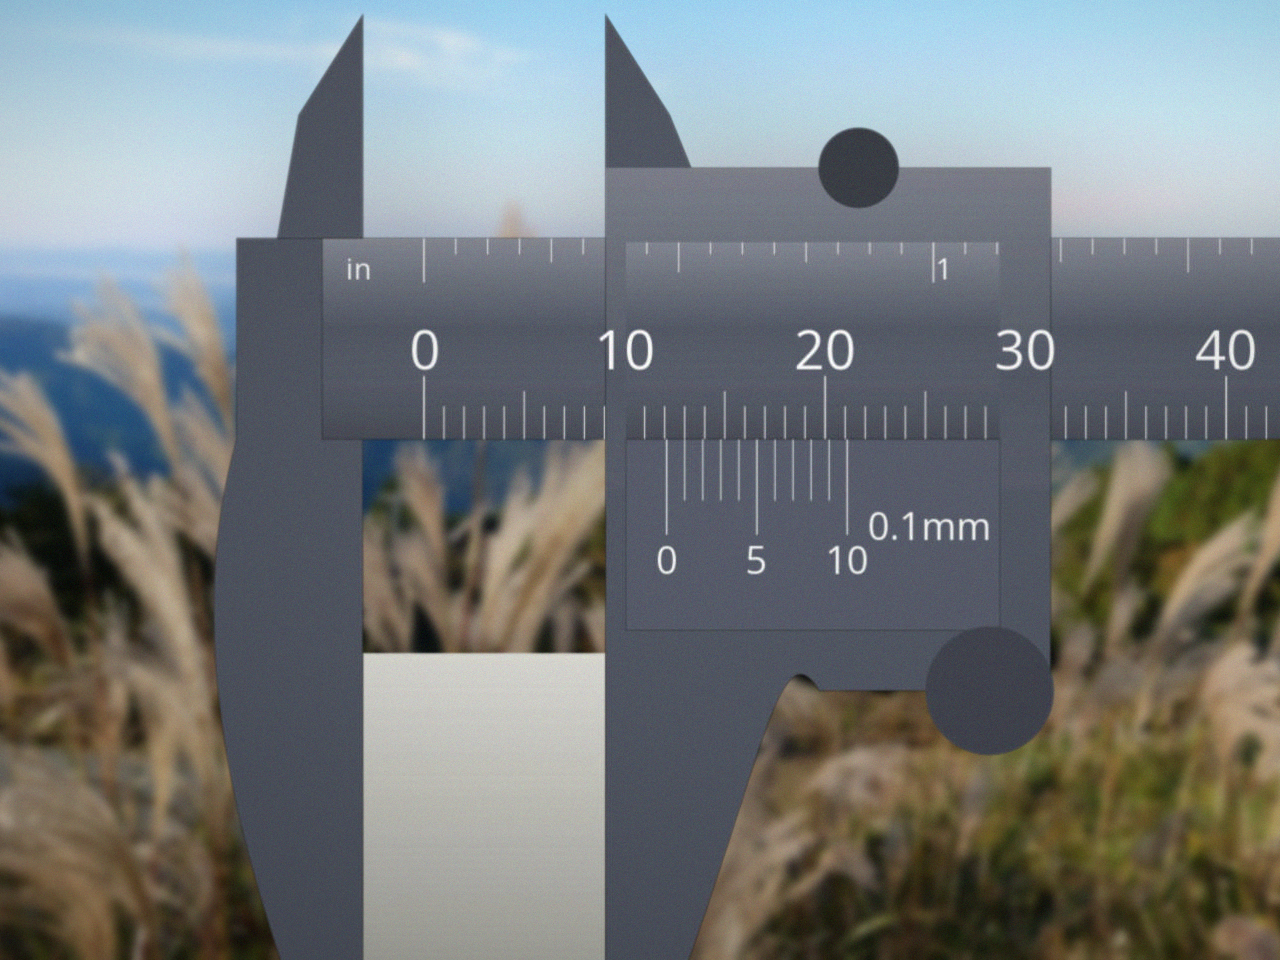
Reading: 12.1 mm
